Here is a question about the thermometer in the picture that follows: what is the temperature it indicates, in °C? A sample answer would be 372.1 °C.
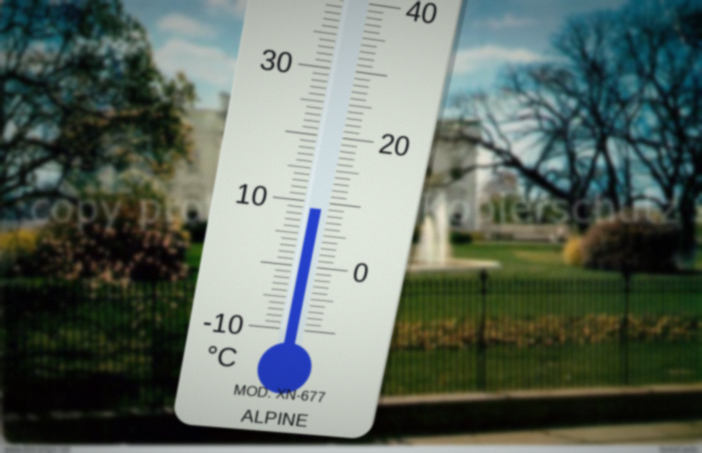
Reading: 9 °C
